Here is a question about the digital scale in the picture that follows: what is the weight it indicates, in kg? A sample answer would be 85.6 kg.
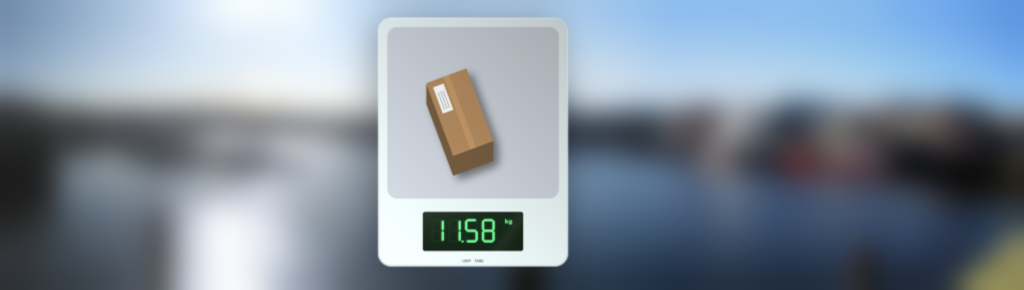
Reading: 11.58 kg
